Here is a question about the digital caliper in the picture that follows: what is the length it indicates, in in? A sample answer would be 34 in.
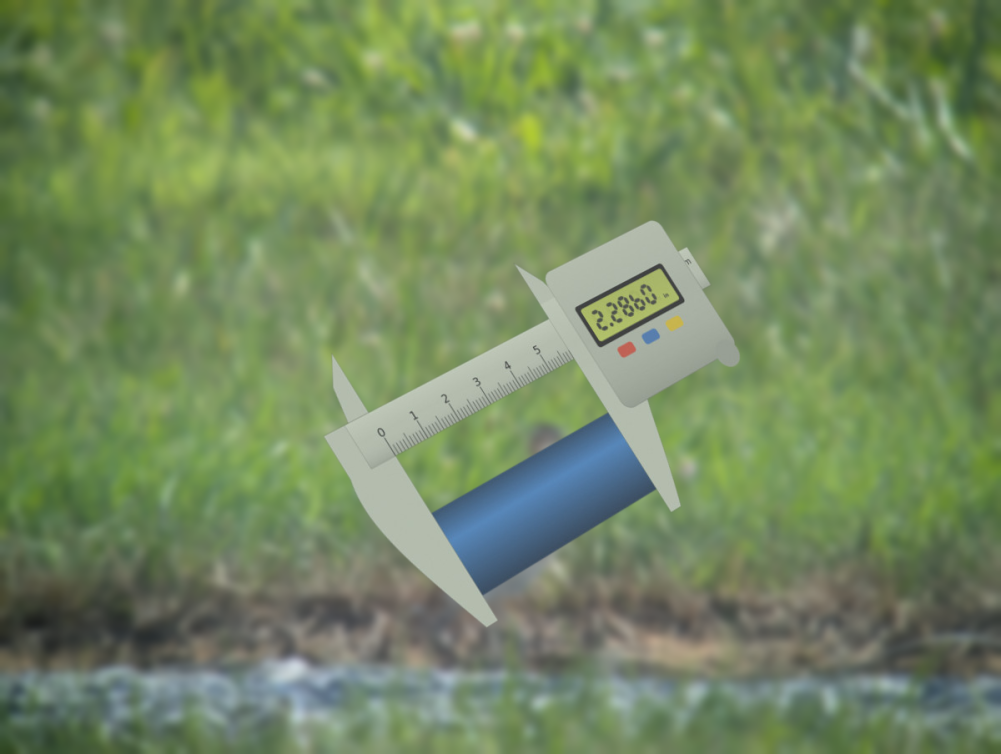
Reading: 2.2860 in
